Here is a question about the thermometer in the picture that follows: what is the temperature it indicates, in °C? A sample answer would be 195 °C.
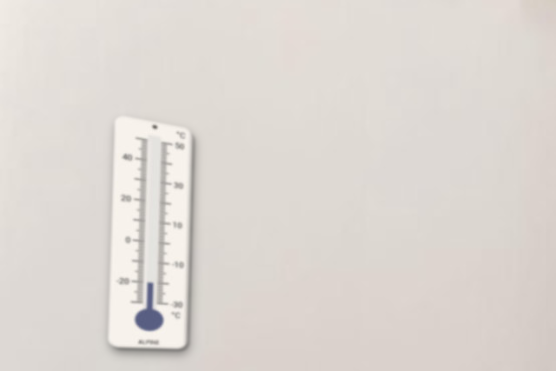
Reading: -20 °C
